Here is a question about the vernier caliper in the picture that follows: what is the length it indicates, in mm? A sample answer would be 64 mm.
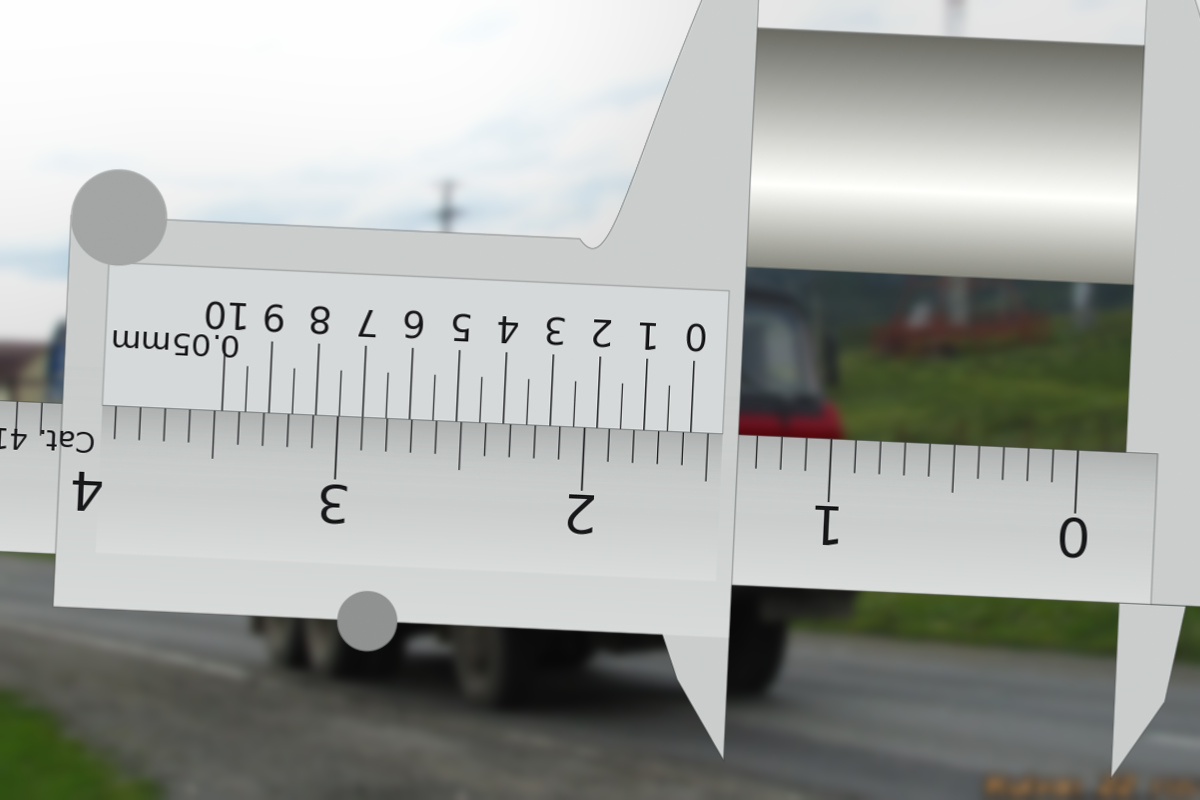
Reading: 15.70 mm
